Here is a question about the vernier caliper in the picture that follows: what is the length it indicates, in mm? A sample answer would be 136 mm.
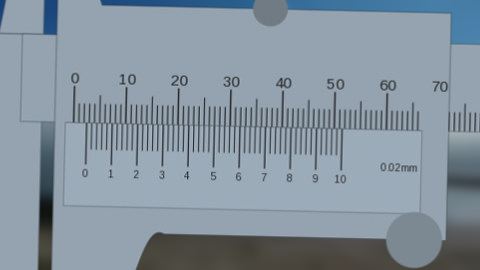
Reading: 2.5 mm
